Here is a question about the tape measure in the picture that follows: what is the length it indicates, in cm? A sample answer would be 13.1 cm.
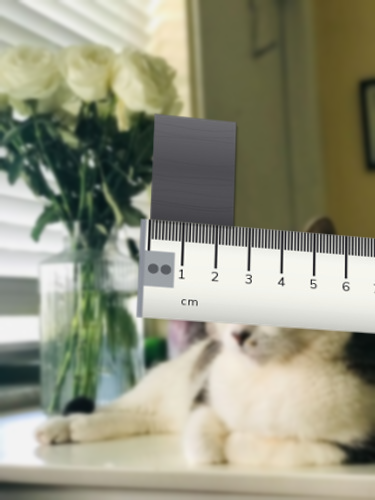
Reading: 2.5 cm
